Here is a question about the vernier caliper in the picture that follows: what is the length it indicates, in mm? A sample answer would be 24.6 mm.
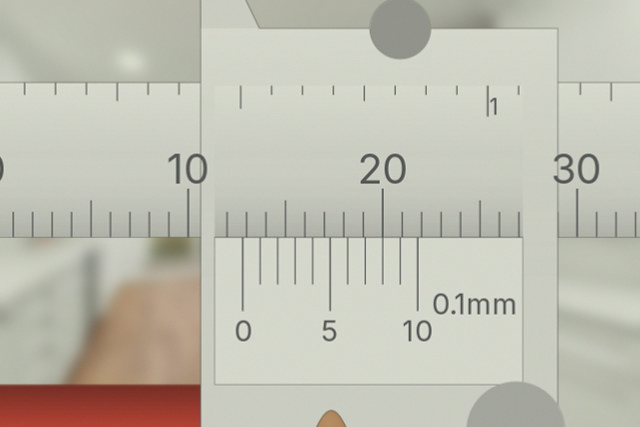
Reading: 12.8 mm
